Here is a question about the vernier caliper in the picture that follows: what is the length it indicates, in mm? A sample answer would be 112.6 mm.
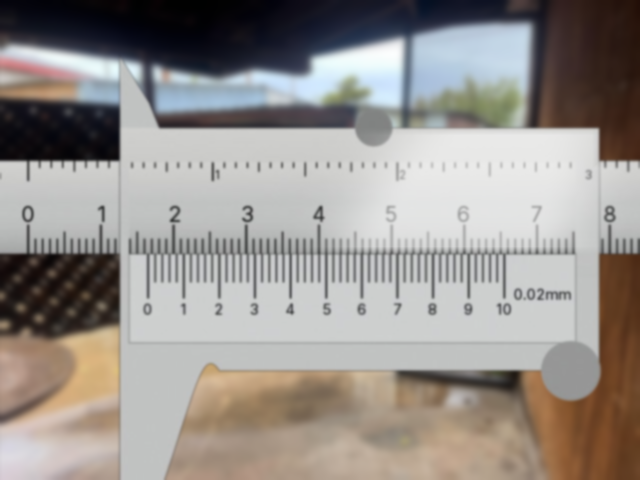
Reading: 16.5 mm
